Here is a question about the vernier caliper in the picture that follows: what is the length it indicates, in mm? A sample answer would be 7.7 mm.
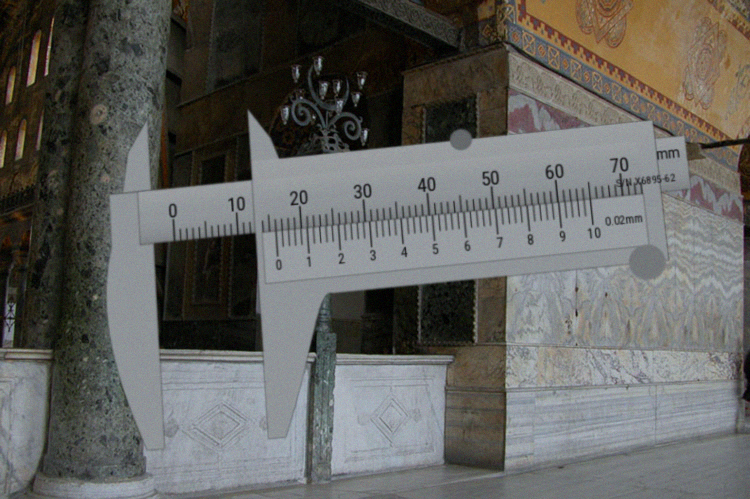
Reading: 16.0 mm
